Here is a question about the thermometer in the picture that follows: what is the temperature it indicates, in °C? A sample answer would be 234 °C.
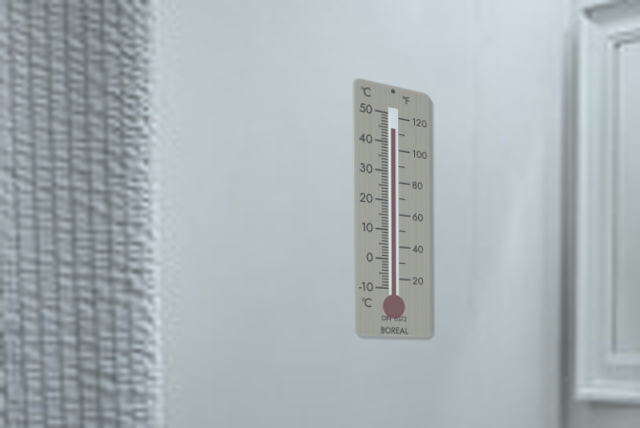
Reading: 45 °C
